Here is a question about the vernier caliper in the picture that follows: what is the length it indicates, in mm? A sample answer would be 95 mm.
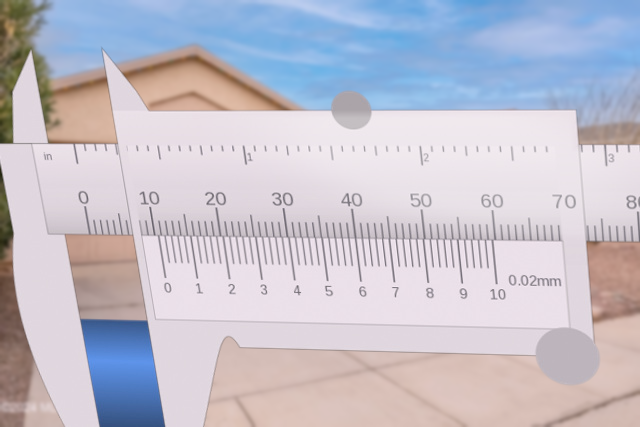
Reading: 10.6 mm
